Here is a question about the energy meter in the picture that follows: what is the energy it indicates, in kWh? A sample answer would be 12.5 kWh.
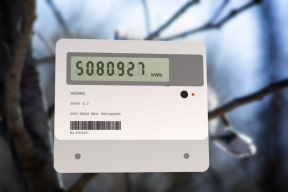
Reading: 5080927 kWh
